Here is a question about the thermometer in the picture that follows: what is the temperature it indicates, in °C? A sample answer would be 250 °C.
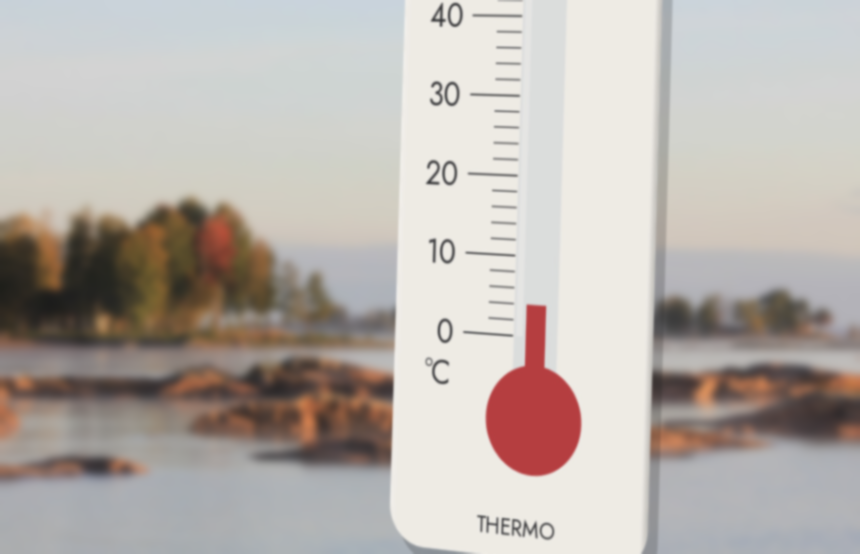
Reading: 4 °C
